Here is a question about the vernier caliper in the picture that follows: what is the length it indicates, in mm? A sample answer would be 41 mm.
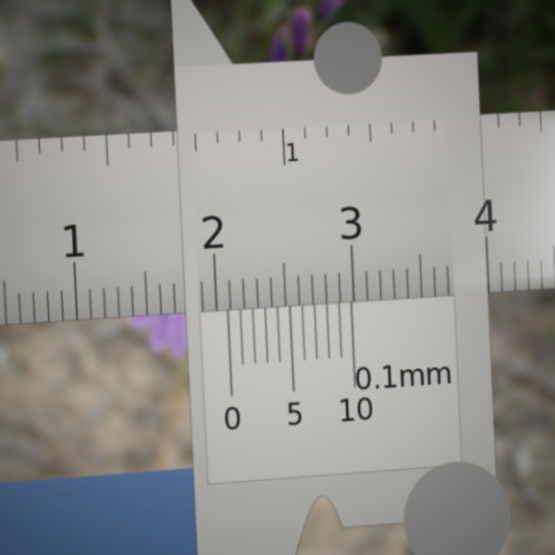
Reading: 20.8 mm
